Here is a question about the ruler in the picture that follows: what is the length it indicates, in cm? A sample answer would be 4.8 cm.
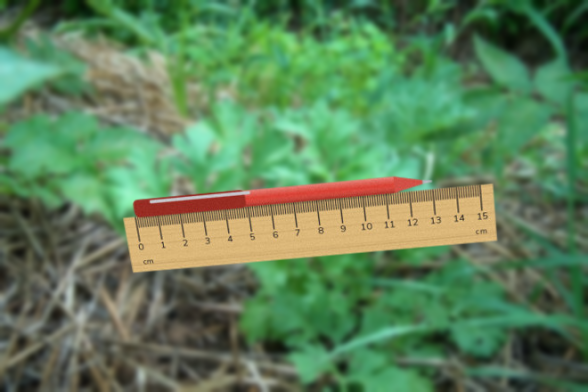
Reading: 13 cm
